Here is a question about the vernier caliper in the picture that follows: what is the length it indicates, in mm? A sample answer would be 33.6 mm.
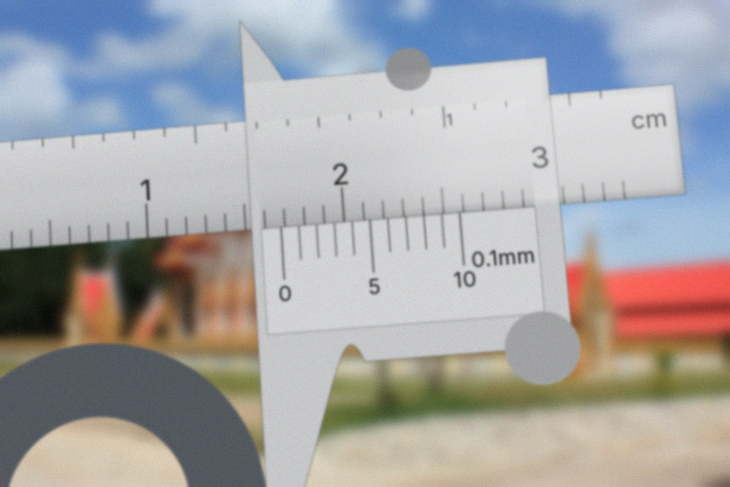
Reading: 16.8 mm
